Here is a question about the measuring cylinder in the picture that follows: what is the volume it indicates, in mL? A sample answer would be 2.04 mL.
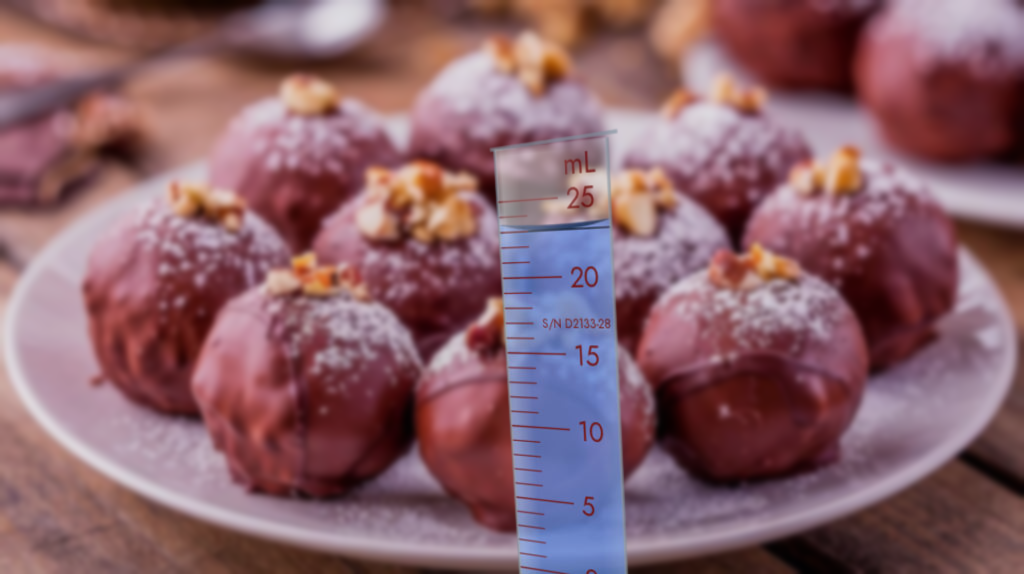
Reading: 23 mL
